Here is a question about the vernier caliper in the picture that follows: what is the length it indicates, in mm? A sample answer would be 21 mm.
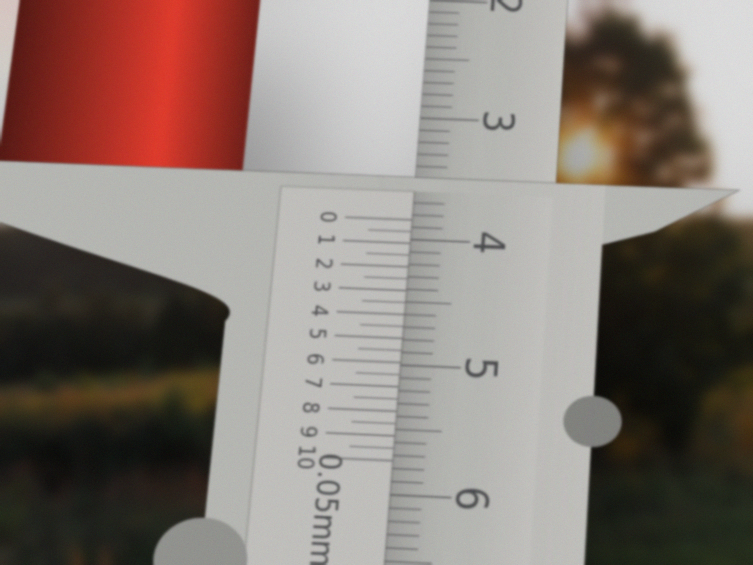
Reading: 38.4 mm
